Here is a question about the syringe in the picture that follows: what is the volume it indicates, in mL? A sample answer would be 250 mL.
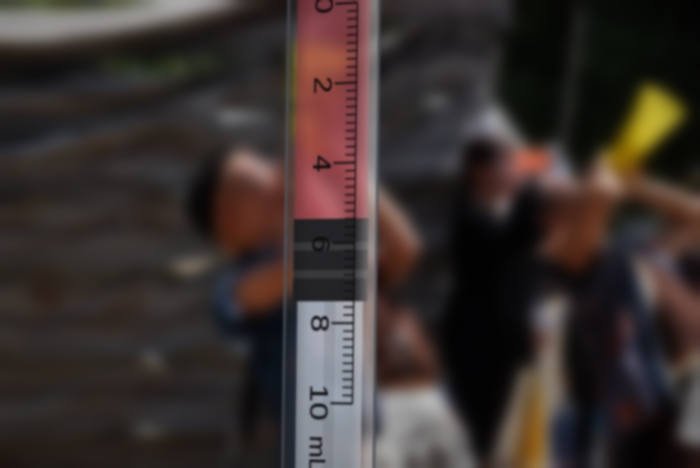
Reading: 5.4 mL
